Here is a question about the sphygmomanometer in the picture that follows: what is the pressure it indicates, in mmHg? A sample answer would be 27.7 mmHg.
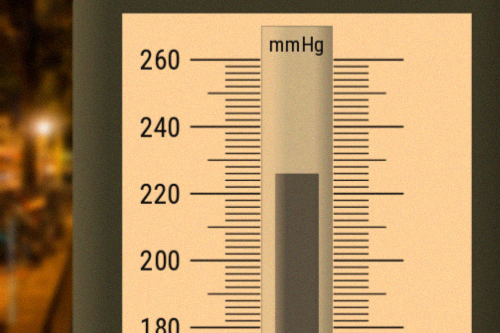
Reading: 226 mmHg
